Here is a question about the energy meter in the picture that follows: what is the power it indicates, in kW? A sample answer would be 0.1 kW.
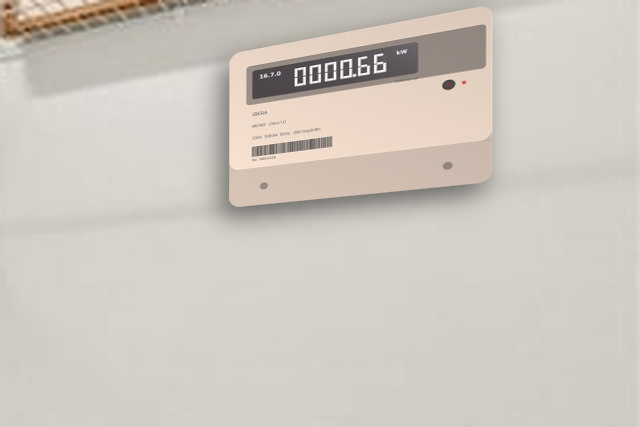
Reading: 0.66 kW
